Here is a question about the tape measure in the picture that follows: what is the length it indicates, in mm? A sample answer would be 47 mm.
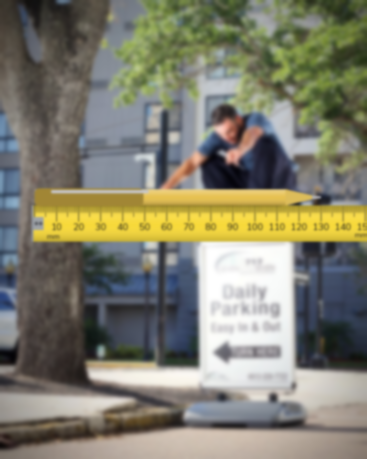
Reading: 130 mm
